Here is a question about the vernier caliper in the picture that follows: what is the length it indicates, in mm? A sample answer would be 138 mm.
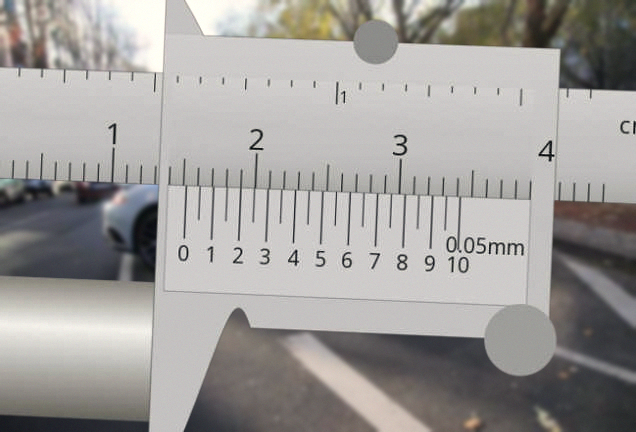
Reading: 15.2 mm
